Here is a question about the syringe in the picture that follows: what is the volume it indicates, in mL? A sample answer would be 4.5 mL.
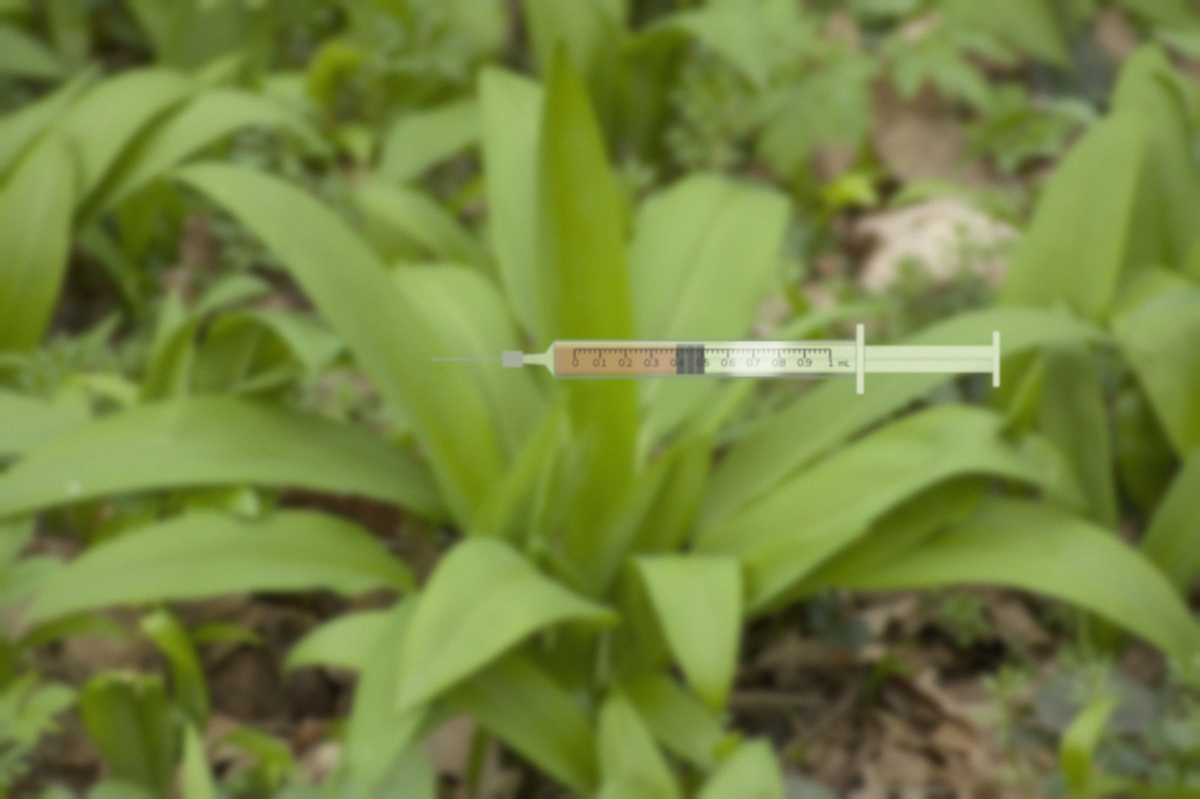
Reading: 0.4 mL
